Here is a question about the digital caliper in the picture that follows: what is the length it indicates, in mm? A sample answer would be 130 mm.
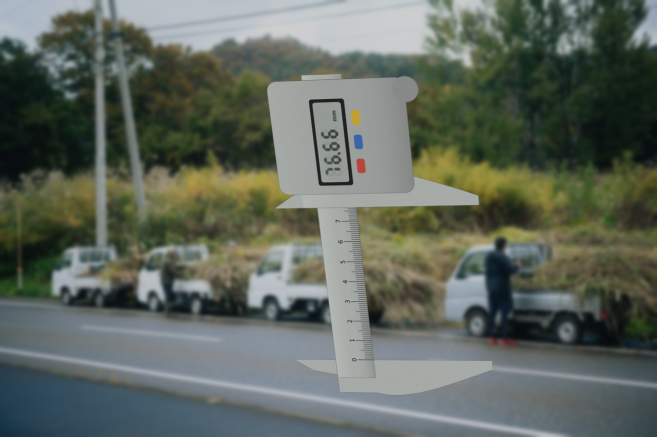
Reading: 76.66 mm
